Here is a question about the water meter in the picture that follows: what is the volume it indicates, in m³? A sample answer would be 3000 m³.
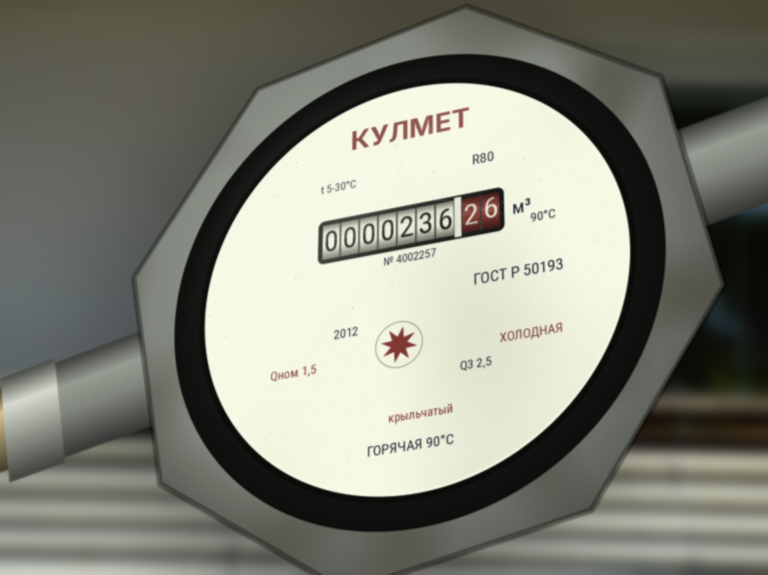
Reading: 236.26 m³
